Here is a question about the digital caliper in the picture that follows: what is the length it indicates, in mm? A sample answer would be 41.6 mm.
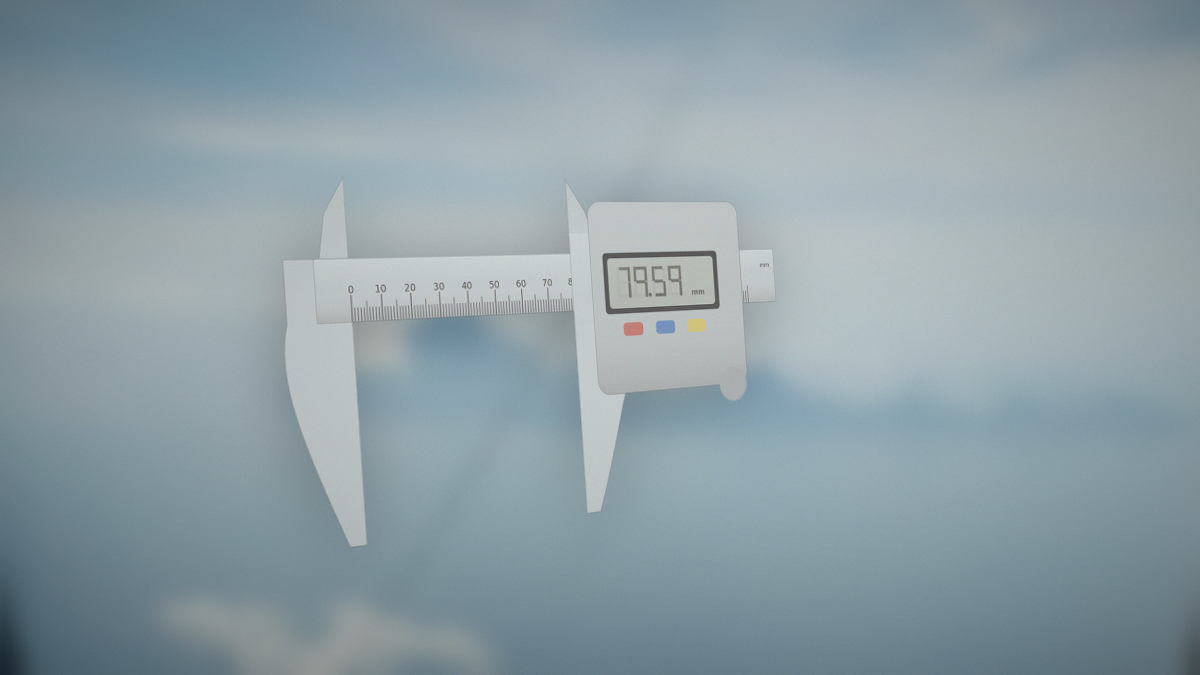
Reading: 79.59 mm
